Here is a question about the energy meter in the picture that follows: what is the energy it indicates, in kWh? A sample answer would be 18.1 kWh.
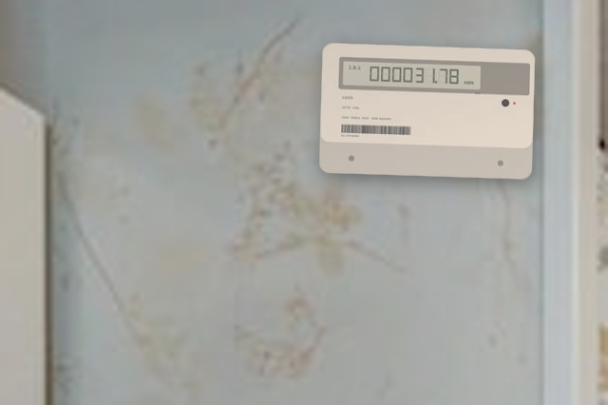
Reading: 31.78 kWh
